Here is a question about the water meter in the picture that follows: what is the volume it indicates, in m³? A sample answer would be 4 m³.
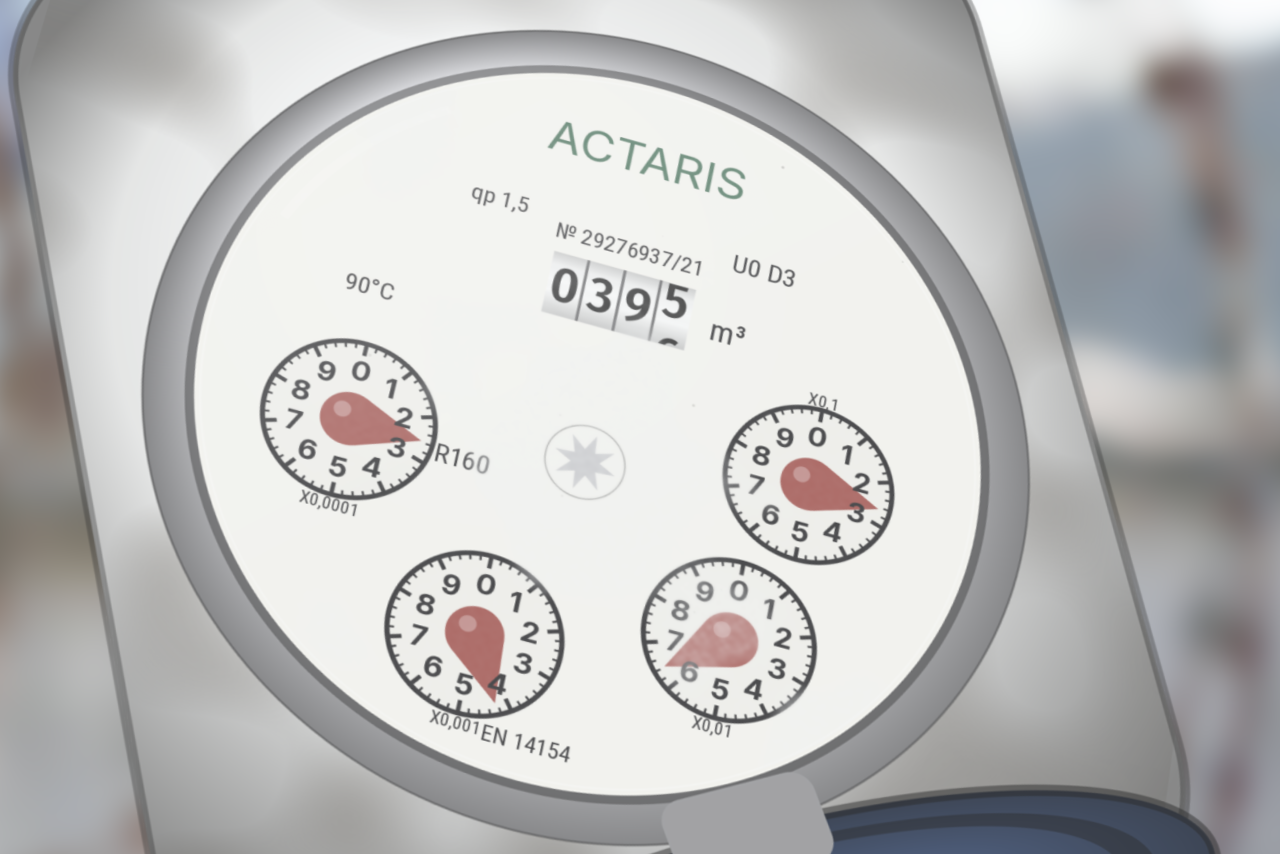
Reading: 395.2642 m³
